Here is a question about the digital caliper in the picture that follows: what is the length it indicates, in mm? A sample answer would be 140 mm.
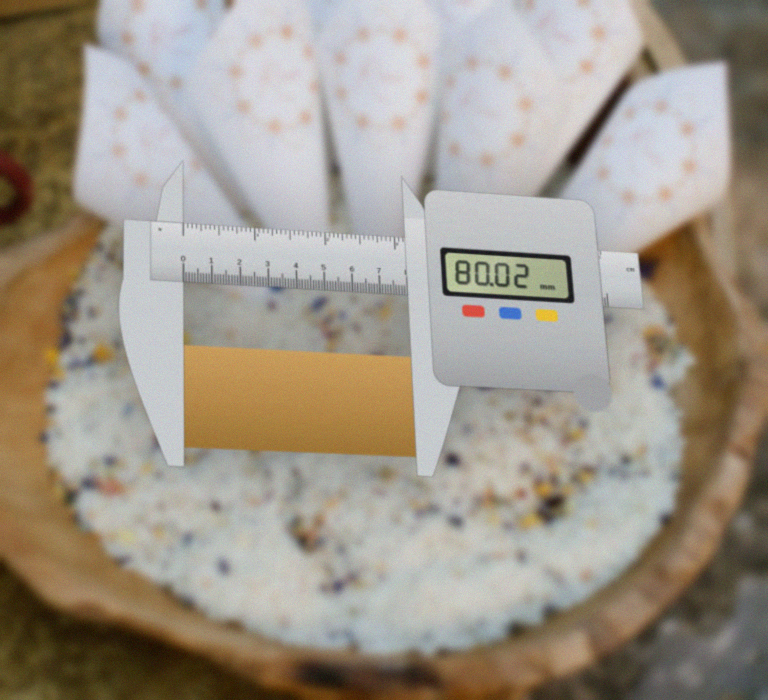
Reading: 80.02 mm
